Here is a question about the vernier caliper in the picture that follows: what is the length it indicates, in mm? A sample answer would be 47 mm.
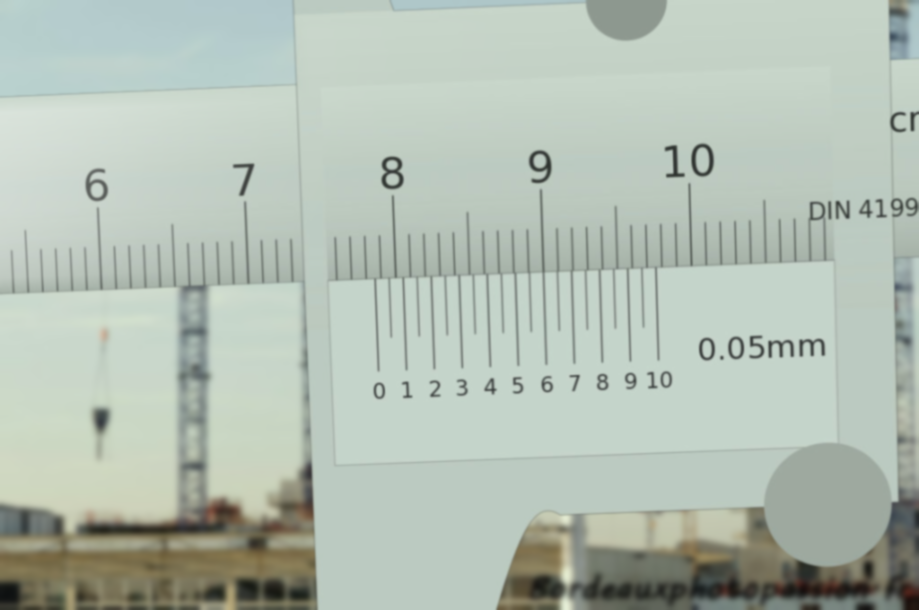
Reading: 78.6 mm
